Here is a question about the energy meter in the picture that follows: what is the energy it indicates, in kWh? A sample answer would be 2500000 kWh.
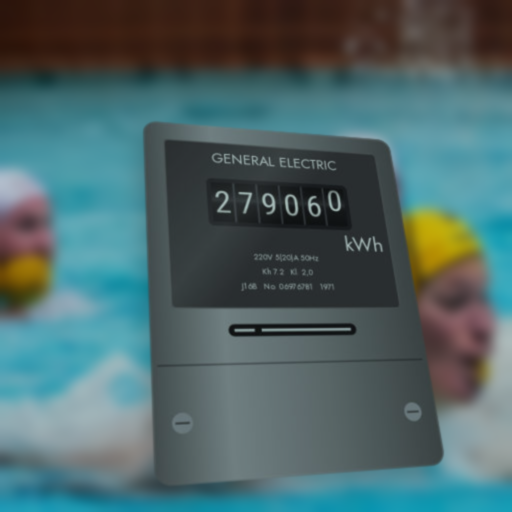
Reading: 279060 kWh
